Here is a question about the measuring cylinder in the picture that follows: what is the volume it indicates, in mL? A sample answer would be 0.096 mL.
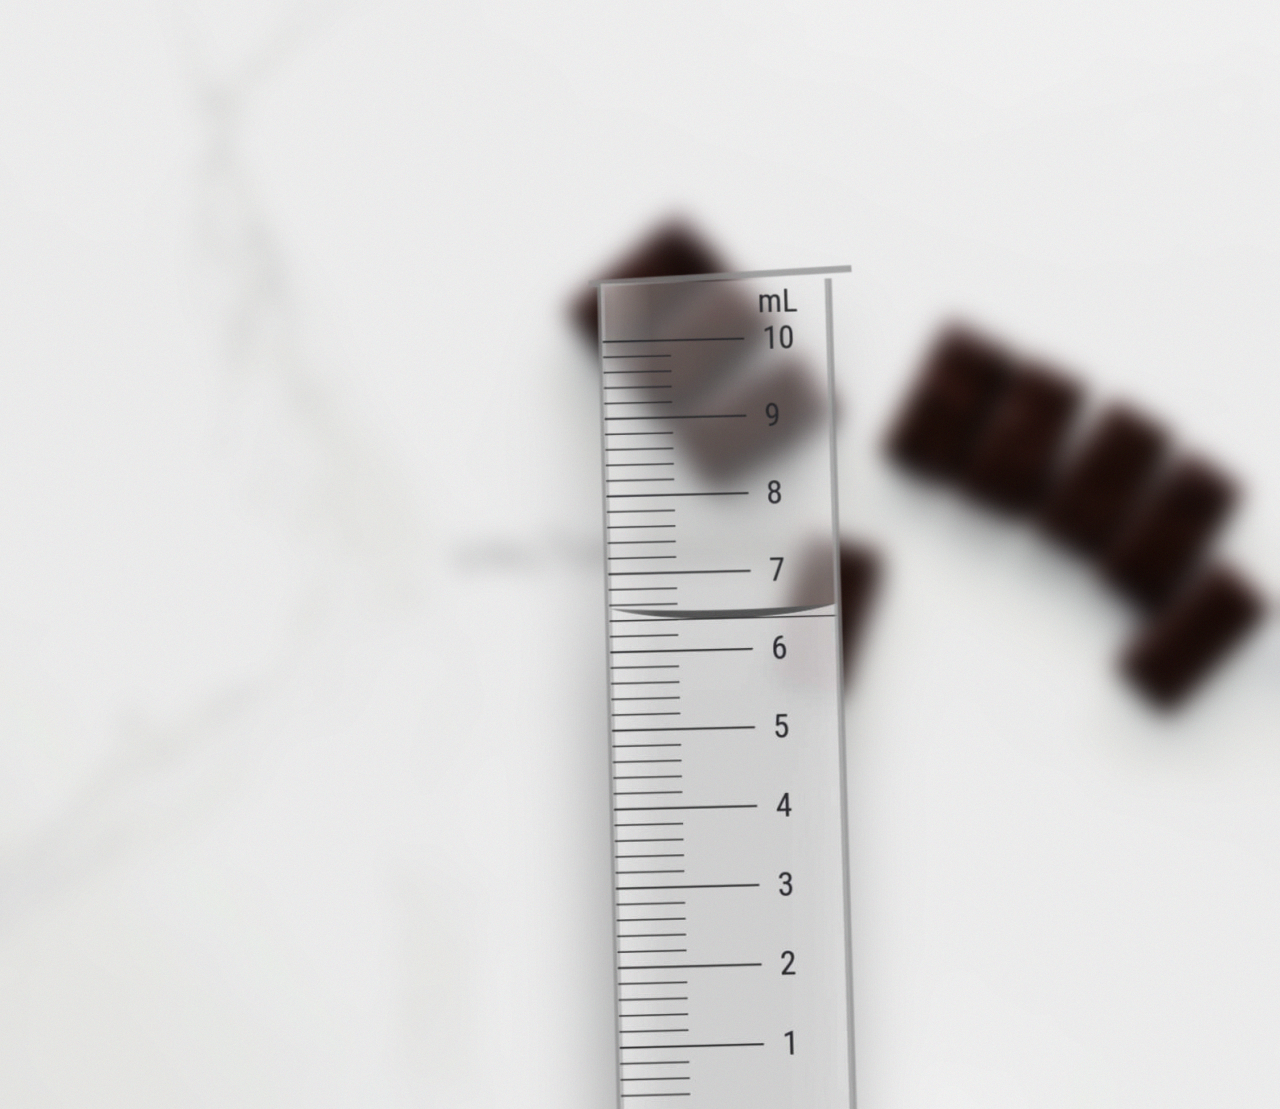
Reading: 6.4 mL
